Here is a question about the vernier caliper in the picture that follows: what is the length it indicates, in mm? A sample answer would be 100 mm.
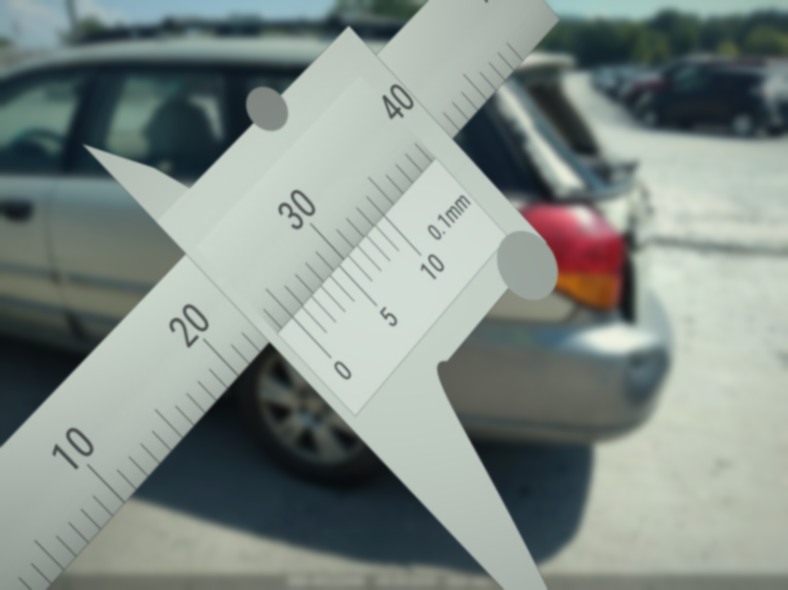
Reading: 25.0 mm
